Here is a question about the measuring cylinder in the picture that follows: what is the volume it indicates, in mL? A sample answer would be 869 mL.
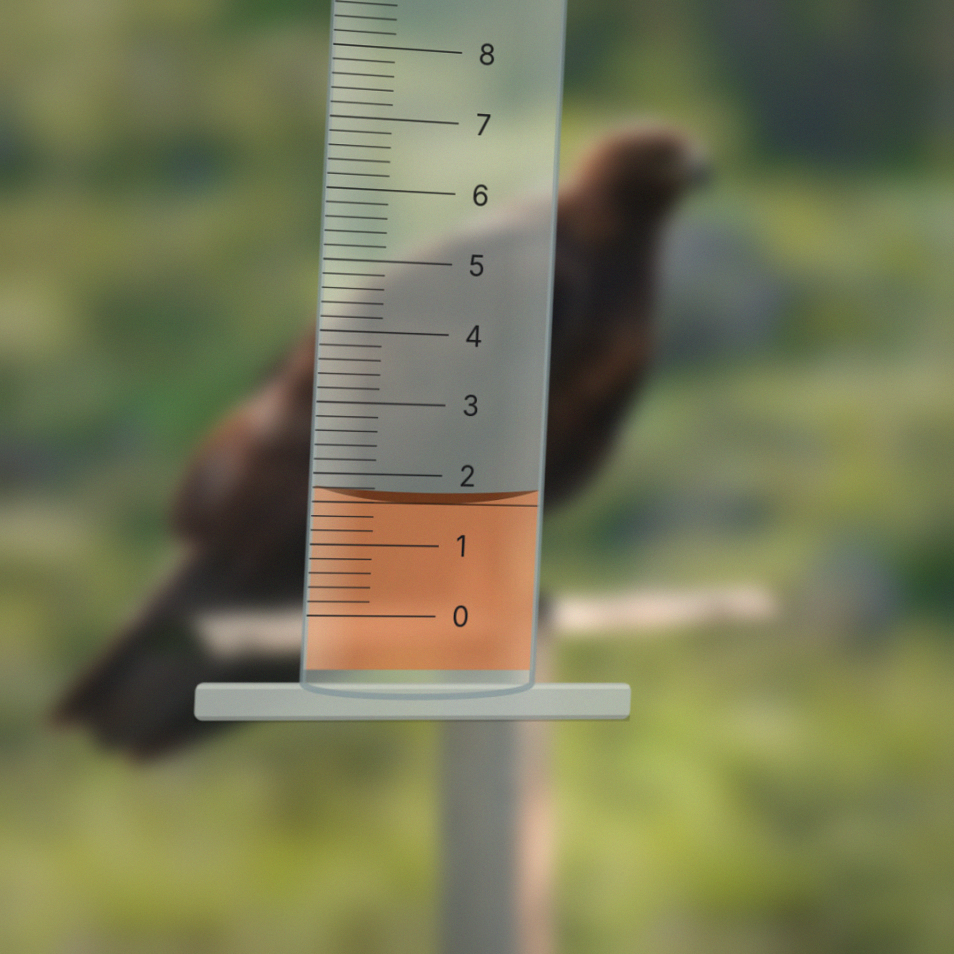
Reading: 1.6 mL
